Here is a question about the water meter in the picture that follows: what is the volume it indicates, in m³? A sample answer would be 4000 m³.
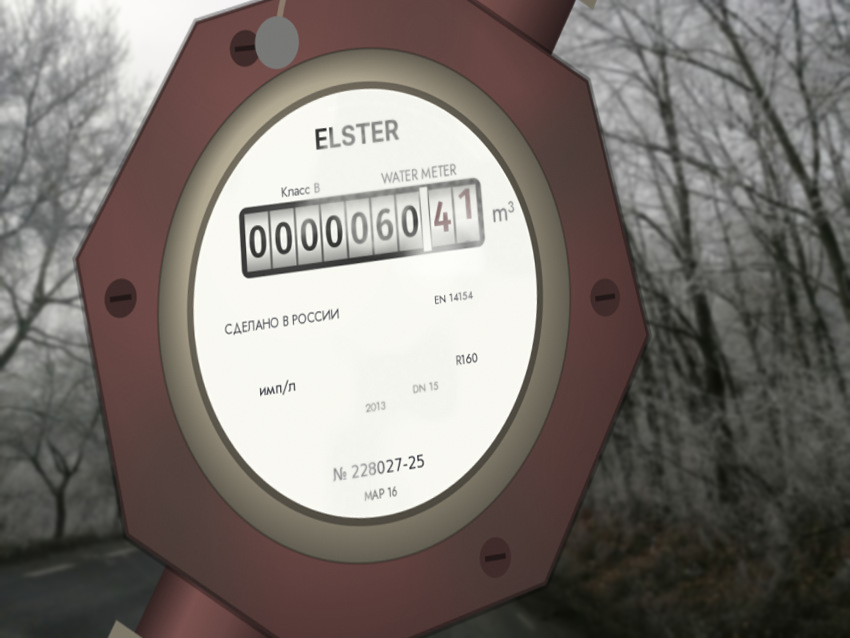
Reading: 60.41 m³
